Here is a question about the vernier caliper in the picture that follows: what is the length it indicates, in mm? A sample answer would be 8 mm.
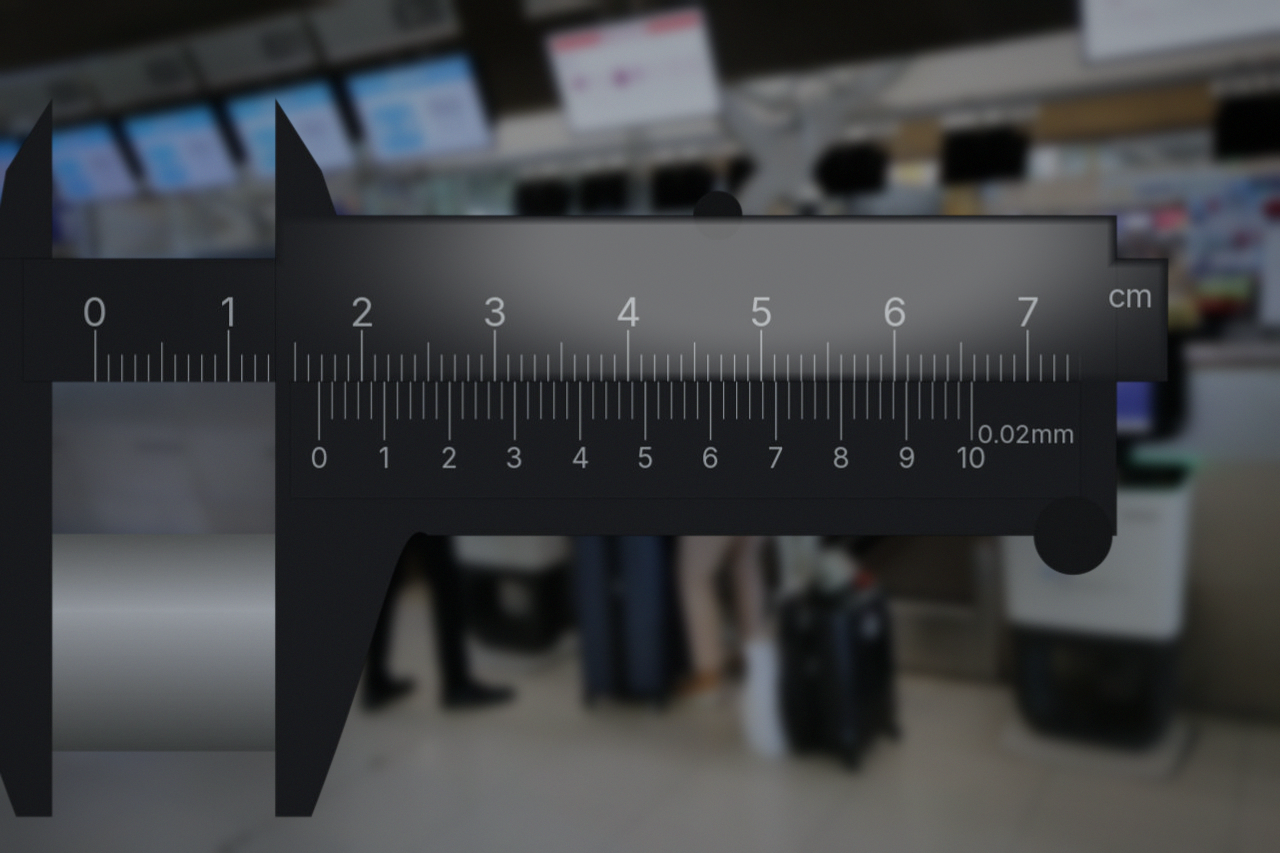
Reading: 16.8 mm
